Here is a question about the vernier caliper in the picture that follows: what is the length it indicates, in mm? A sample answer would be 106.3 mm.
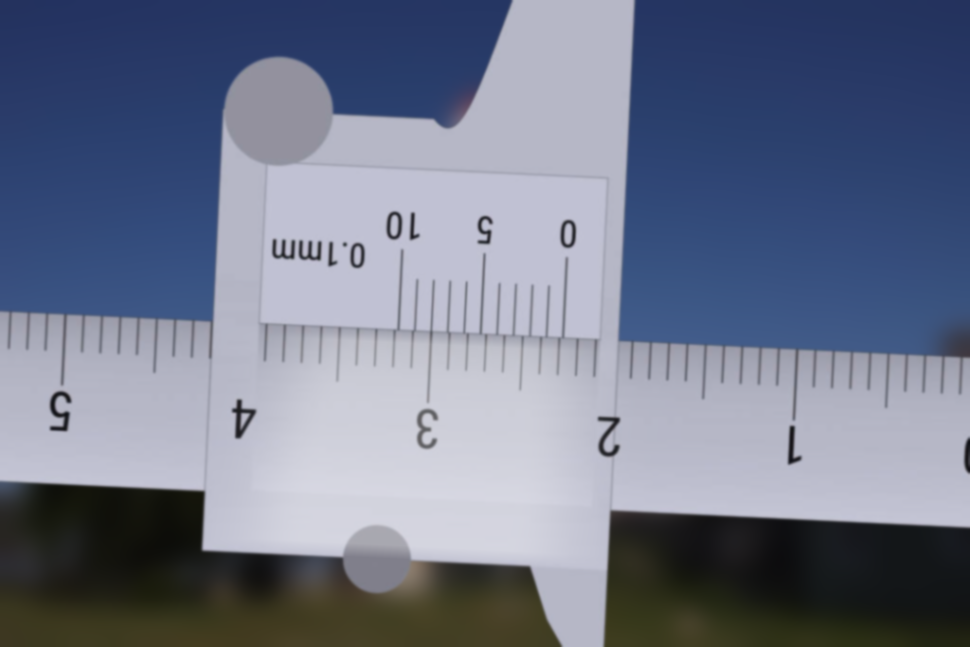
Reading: 22.8 mm
